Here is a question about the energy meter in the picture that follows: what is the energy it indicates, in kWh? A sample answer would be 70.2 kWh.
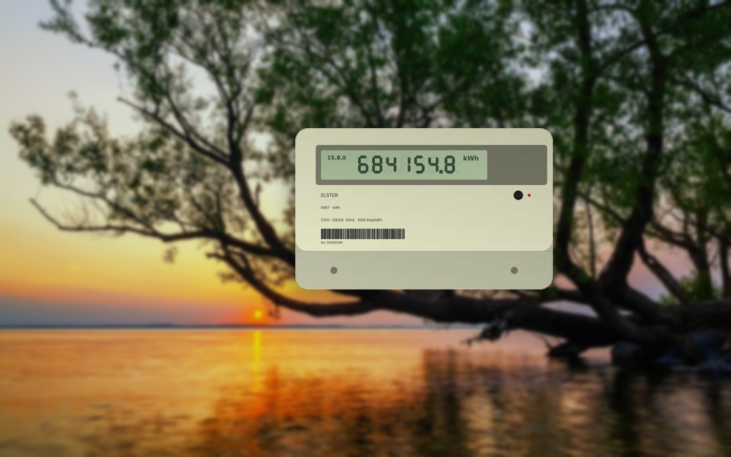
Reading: 684154.8 kWh
